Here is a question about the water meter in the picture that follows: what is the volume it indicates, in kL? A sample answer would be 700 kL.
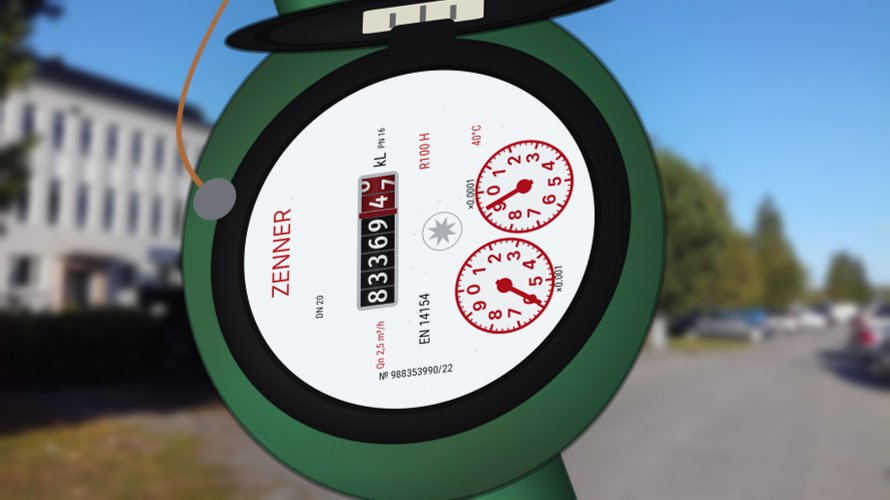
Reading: 83369.4659 kL
